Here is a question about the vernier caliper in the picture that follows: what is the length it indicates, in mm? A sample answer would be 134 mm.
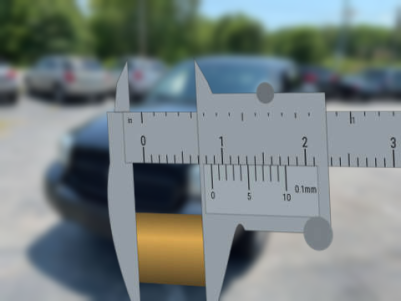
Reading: 8.6 mm
